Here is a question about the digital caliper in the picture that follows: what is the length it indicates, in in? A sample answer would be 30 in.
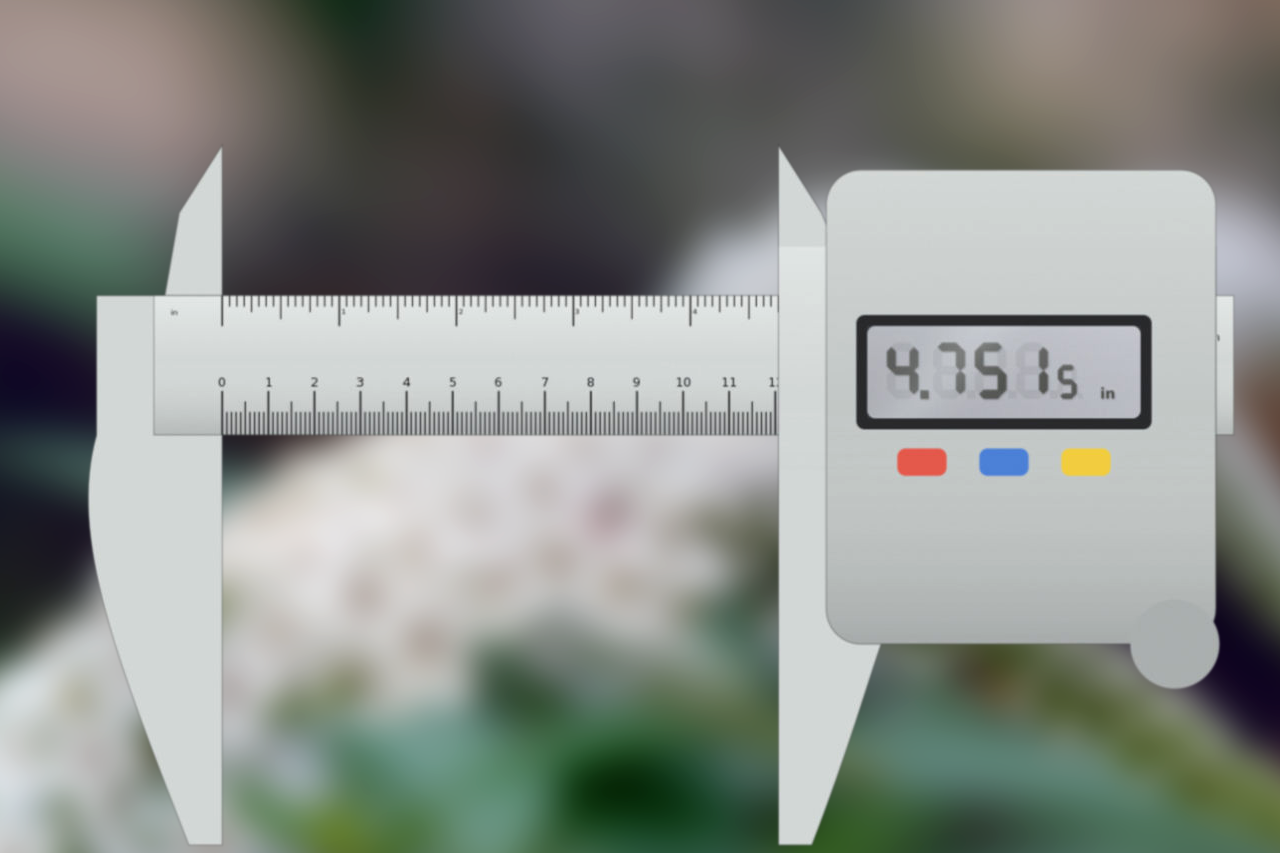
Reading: 4.7515 in
